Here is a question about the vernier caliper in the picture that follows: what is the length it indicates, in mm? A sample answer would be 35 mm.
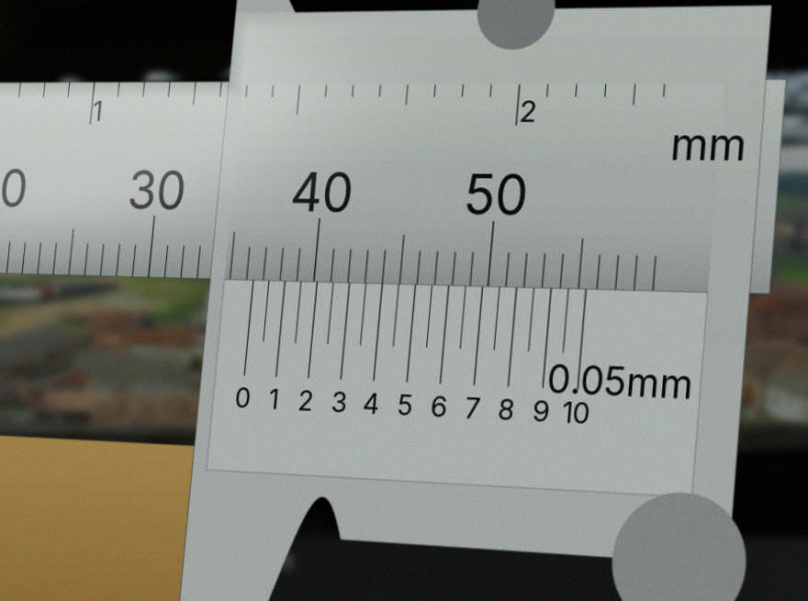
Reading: 36.4 mm
